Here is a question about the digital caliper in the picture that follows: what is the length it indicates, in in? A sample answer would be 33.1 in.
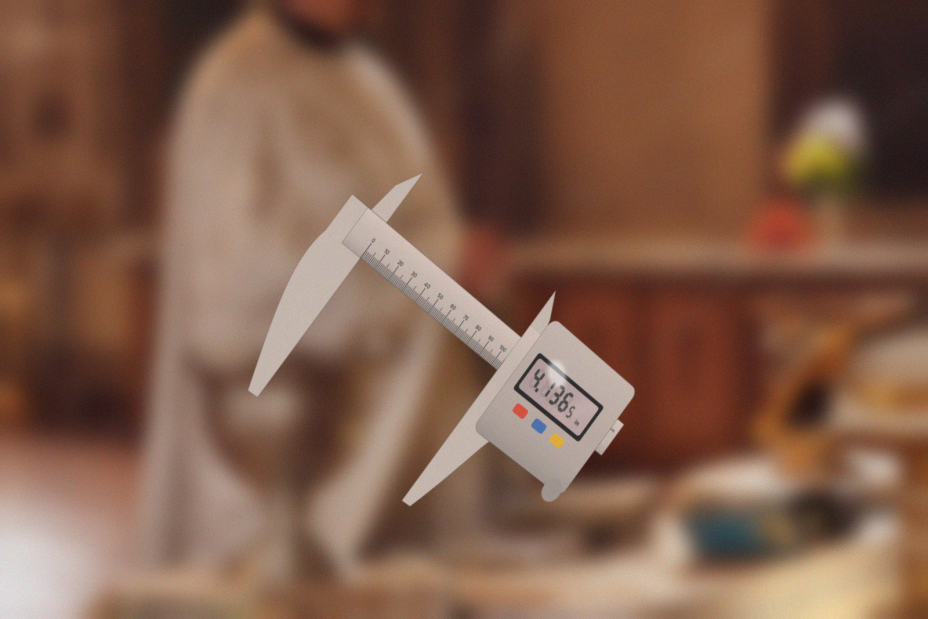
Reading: 4.1365 in
